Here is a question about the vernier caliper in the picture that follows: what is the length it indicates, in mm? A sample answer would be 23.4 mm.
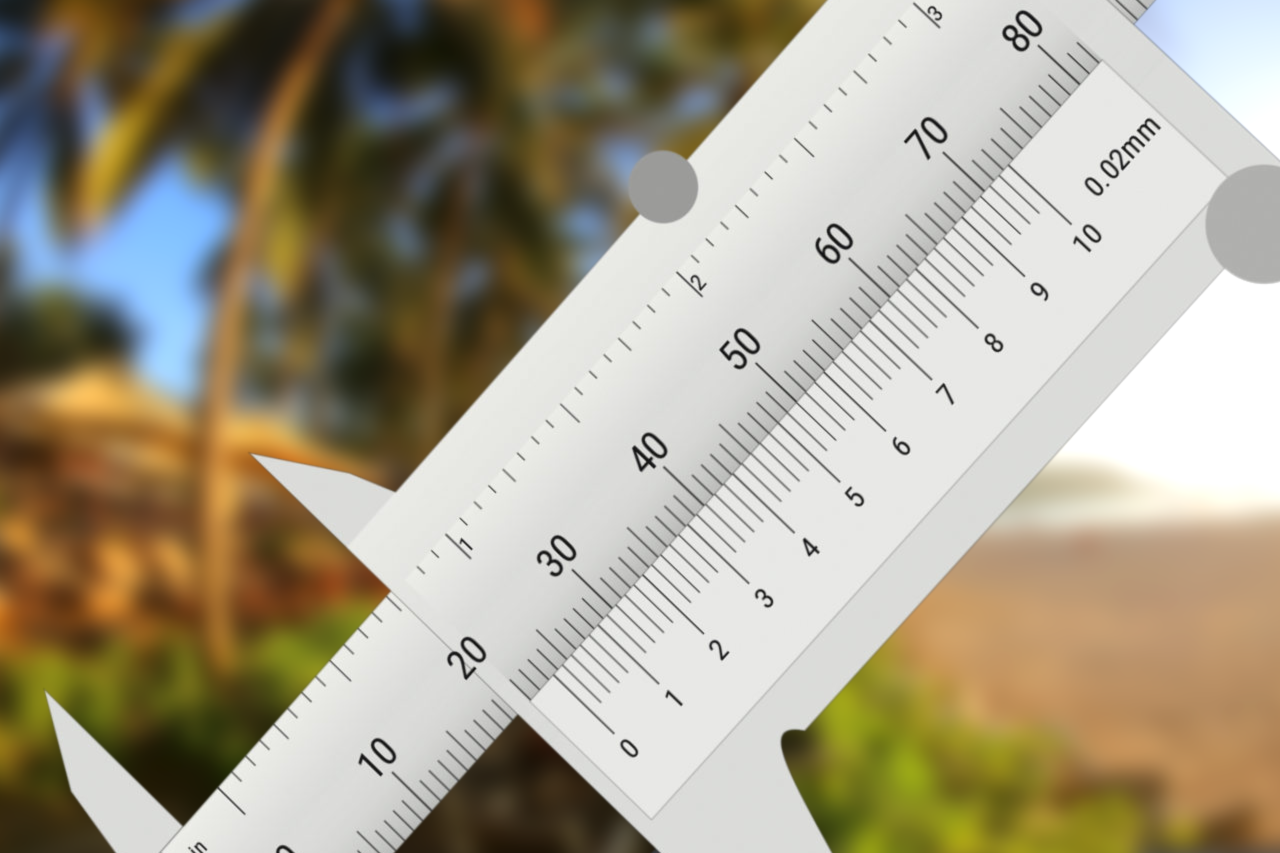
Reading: 23.5 mm
